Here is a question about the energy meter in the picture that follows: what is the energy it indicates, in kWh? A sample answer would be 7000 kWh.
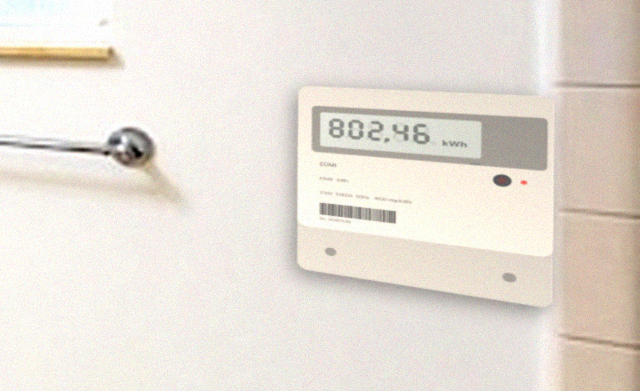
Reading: 802.46 kWh
